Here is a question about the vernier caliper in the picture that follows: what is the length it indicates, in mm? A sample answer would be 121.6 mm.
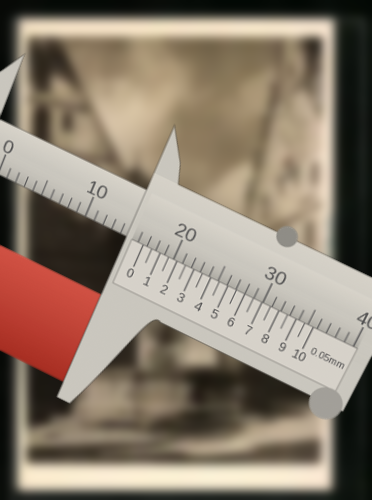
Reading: 16.6 mm
